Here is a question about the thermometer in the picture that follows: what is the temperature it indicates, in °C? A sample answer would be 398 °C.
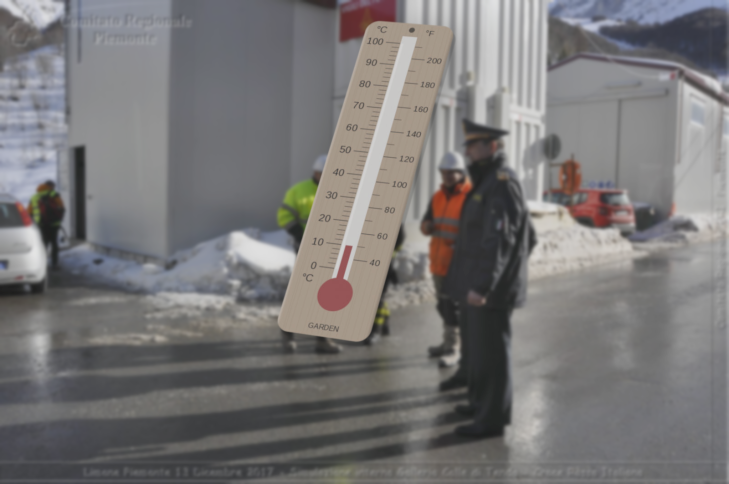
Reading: 10 °C
